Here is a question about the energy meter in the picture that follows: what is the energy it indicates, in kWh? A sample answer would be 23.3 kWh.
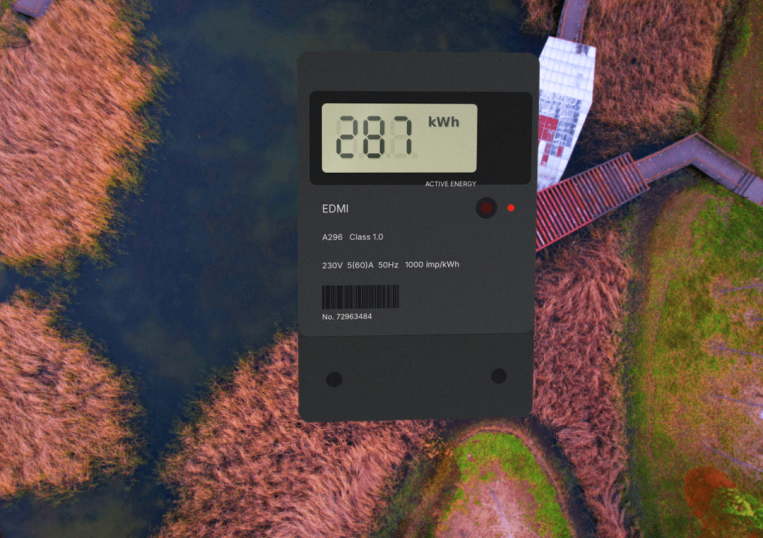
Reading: 287 kWh
